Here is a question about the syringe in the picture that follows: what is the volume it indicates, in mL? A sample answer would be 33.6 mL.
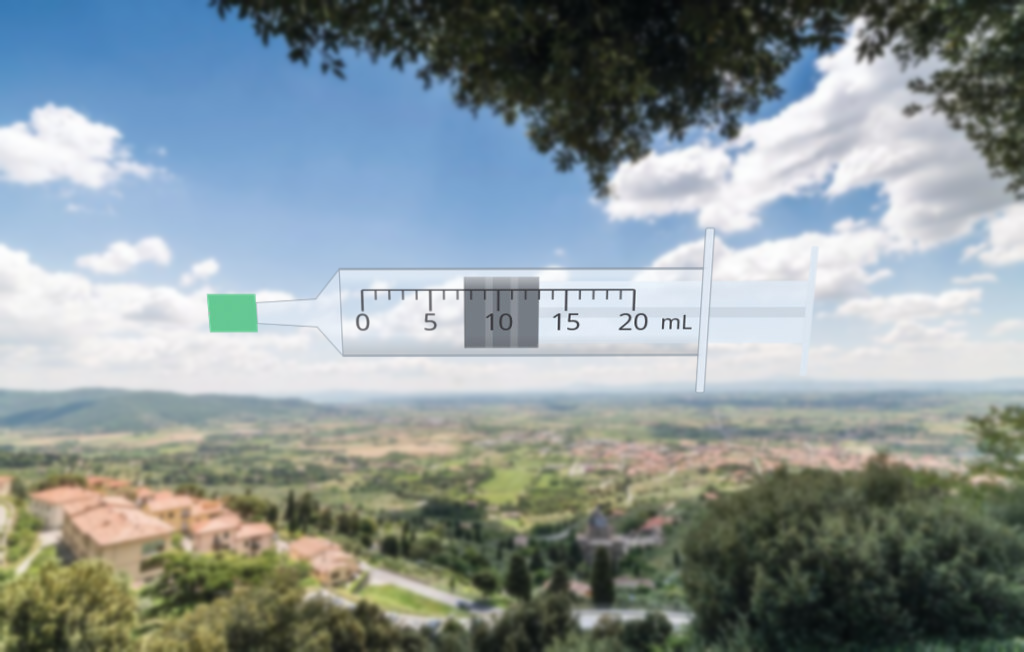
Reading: 7.5 mL
